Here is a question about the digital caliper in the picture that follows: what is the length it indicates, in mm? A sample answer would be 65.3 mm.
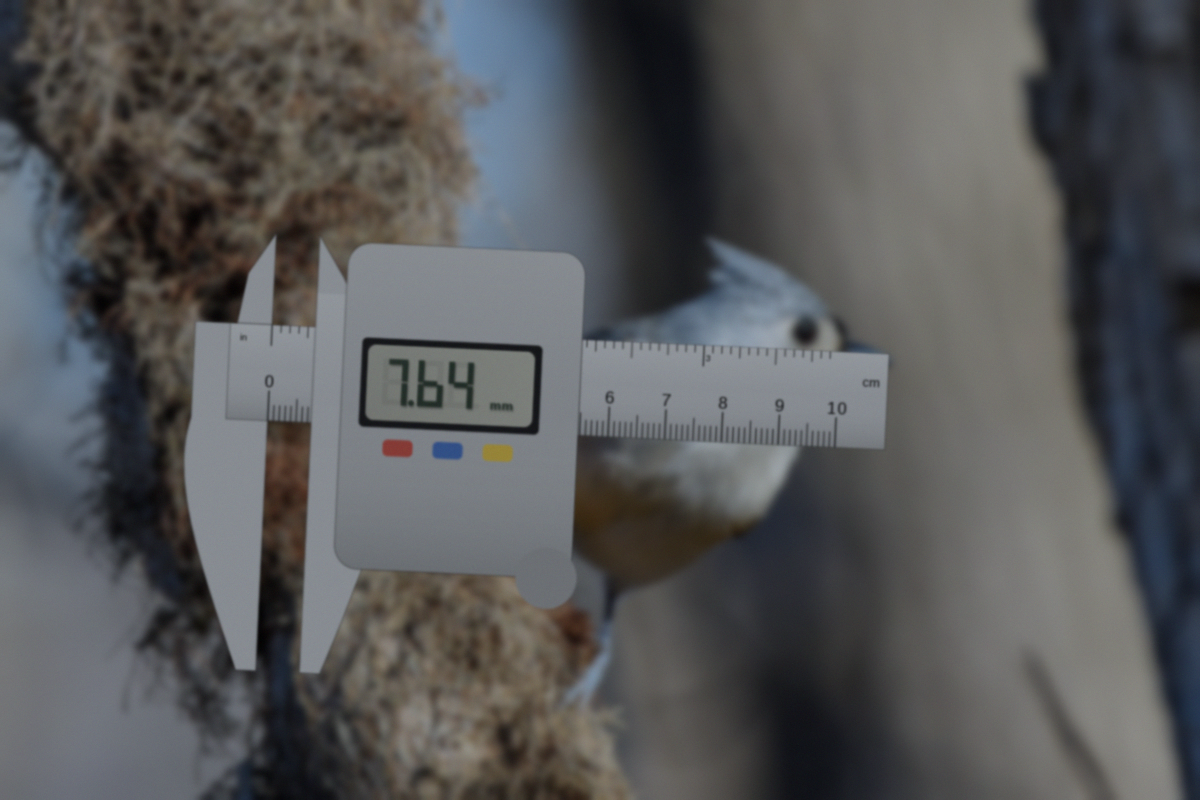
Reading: 7.64 mm
